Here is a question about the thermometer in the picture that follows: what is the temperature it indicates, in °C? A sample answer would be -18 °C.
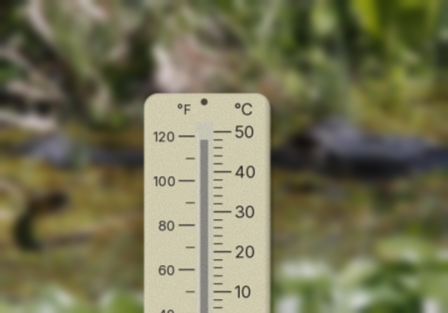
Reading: 48 °C
